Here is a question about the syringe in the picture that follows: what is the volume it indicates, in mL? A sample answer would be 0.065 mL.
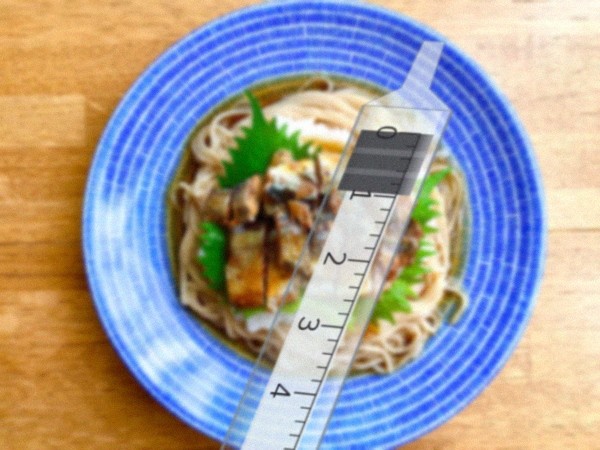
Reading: 0 mL
